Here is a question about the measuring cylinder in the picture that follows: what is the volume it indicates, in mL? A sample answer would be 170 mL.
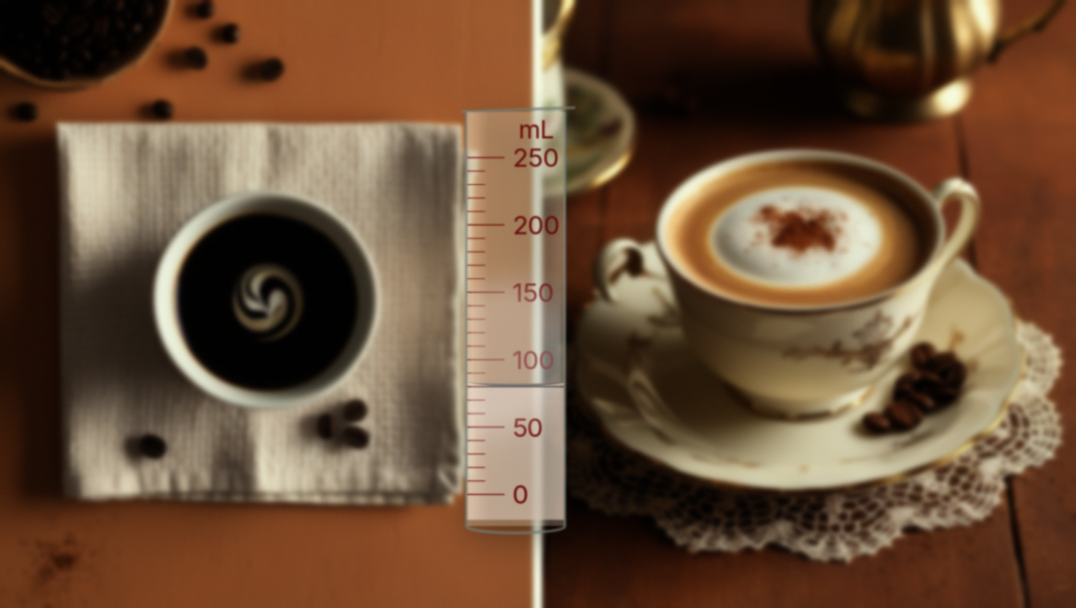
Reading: 80 mL
